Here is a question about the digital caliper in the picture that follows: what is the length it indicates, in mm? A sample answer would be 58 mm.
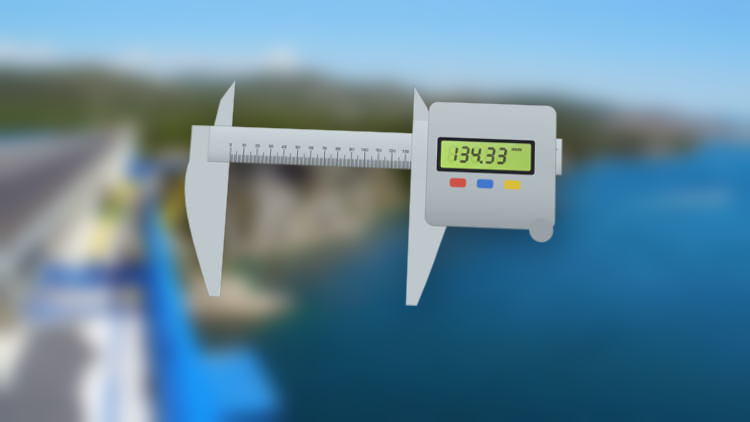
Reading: 134.33 mm
